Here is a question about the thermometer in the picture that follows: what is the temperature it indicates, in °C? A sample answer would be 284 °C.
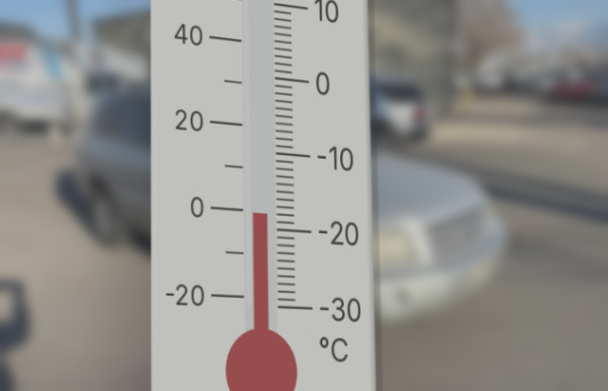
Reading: -18 °C
